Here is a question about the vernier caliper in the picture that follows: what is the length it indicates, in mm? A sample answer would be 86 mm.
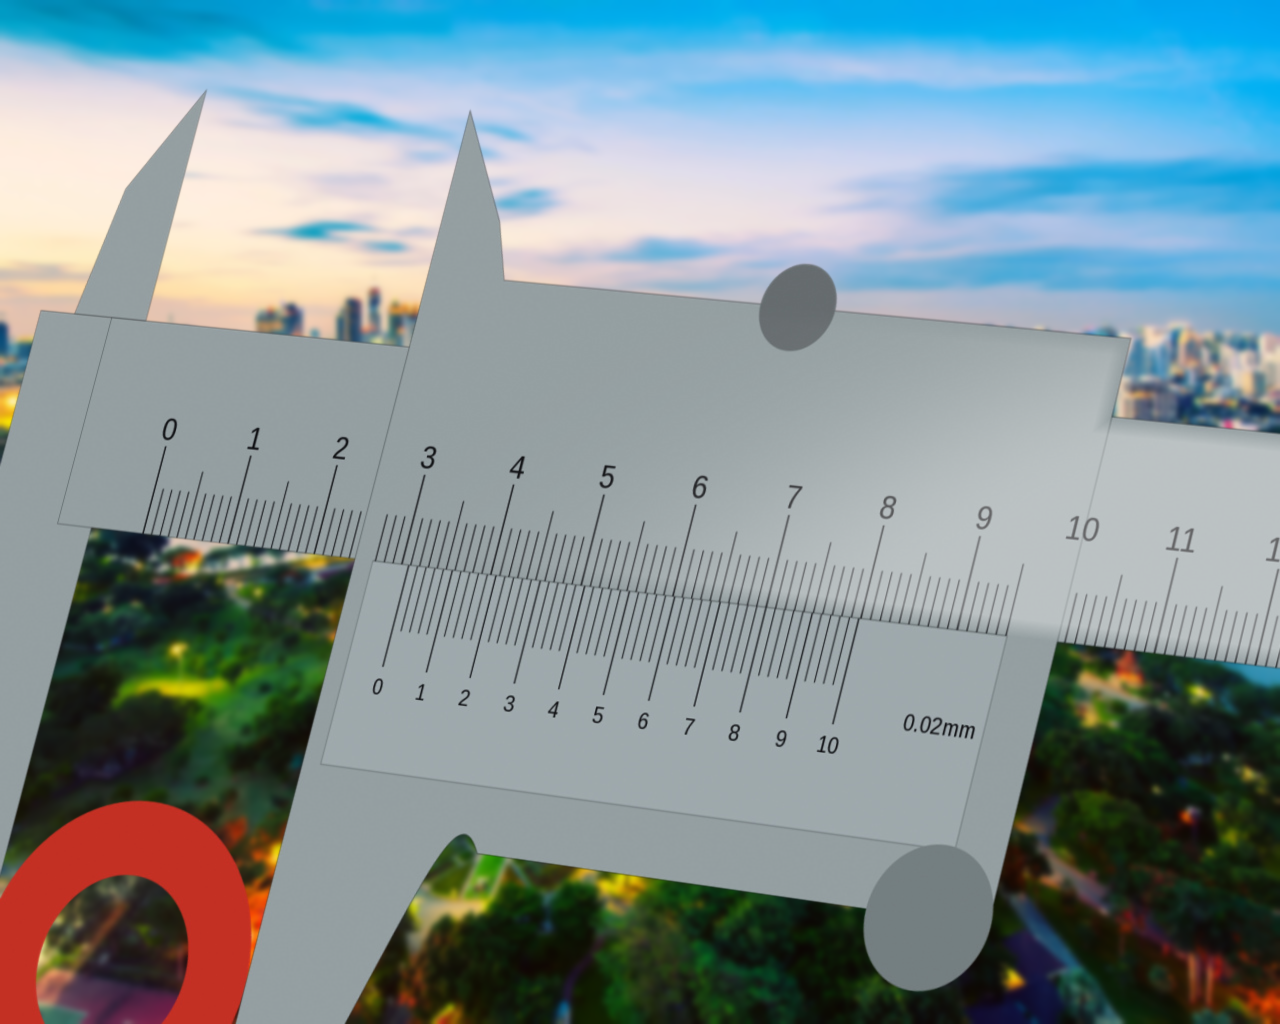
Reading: 30.8 mm
